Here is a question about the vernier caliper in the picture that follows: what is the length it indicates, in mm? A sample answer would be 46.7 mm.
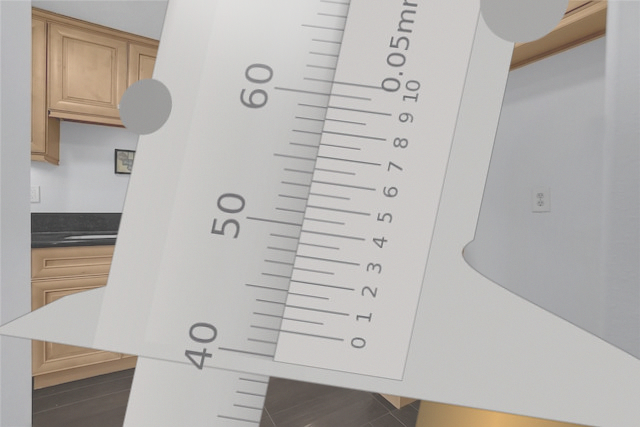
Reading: 42.0 mm
